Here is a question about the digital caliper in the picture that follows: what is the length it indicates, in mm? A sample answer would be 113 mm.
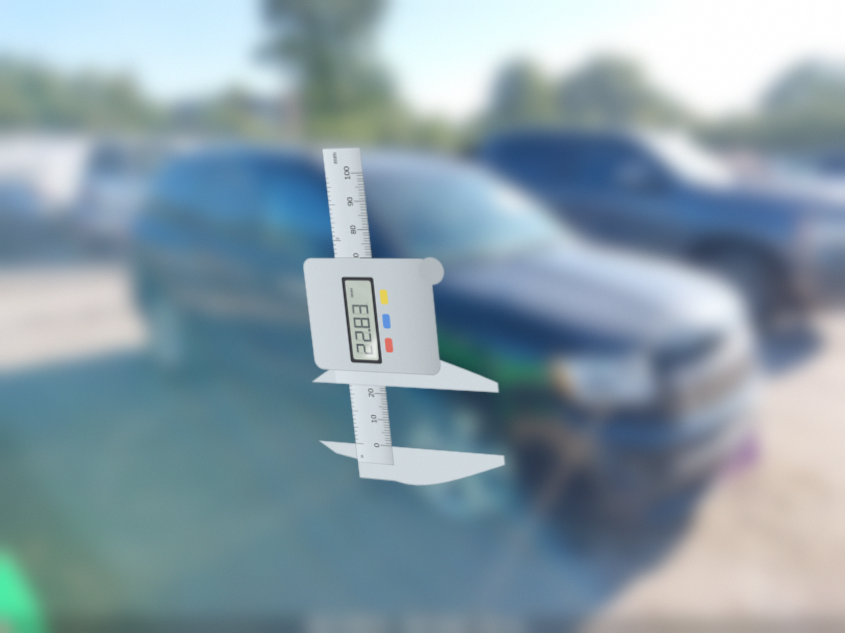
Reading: 22.83 mm
